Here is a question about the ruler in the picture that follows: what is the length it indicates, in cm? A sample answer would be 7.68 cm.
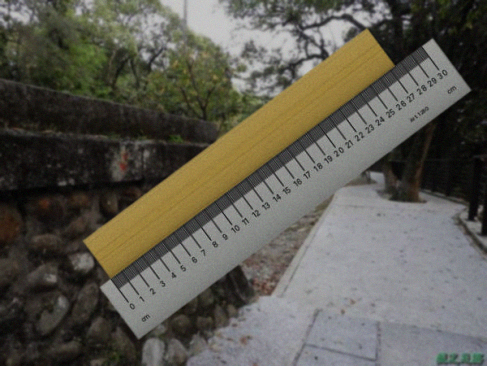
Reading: 27.5 cm
